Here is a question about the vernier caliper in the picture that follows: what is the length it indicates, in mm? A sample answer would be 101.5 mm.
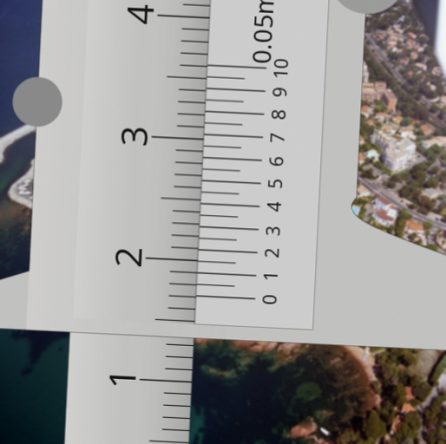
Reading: 17.1 mm
